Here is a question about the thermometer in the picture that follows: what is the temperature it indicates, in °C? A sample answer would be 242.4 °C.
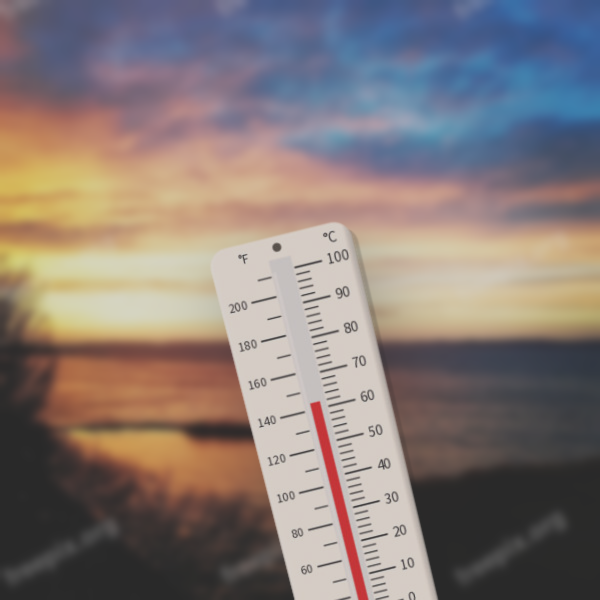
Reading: 62 °C
